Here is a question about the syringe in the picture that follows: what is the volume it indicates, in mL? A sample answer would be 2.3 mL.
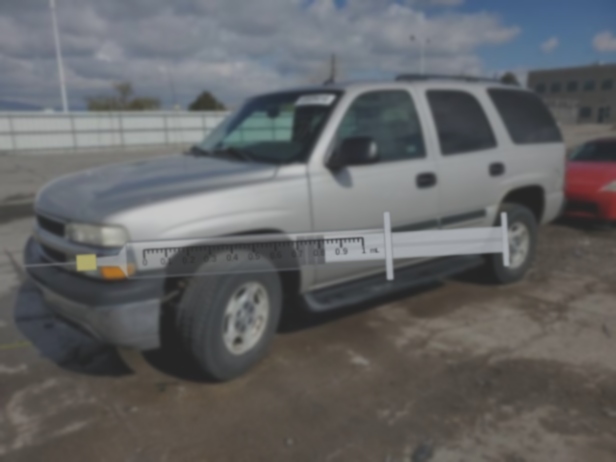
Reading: 0.7 mL
